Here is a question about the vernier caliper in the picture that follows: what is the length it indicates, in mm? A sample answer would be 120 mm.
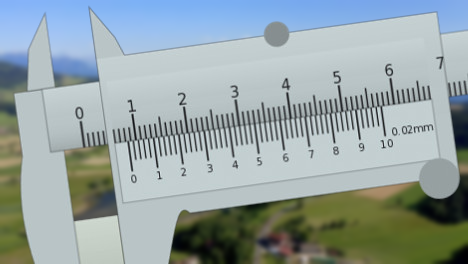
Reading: 8.5 mm
